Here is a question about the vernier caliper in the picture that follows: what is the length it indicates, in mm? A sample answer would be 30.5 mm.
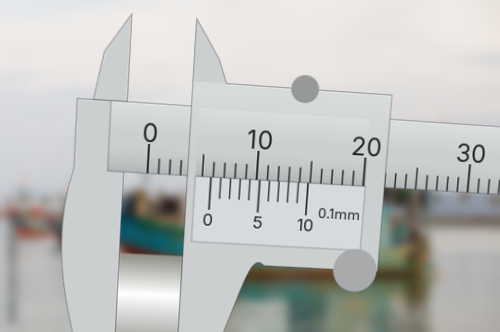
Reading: 5.8 mm
